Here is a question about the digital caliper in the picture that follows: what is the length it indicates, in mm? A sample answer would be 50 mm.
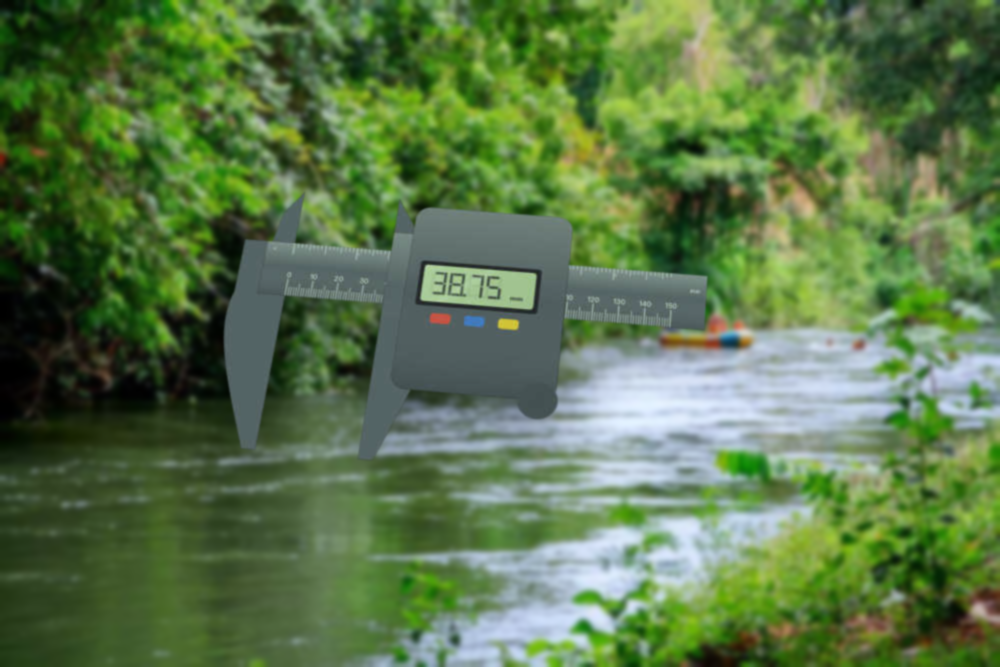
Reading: 38.75 mm
